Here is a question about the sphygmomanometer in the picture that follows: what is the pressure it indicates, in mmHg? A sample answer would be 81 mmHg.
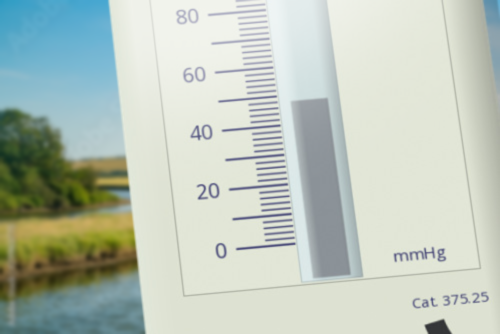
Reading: 48 mmHg
